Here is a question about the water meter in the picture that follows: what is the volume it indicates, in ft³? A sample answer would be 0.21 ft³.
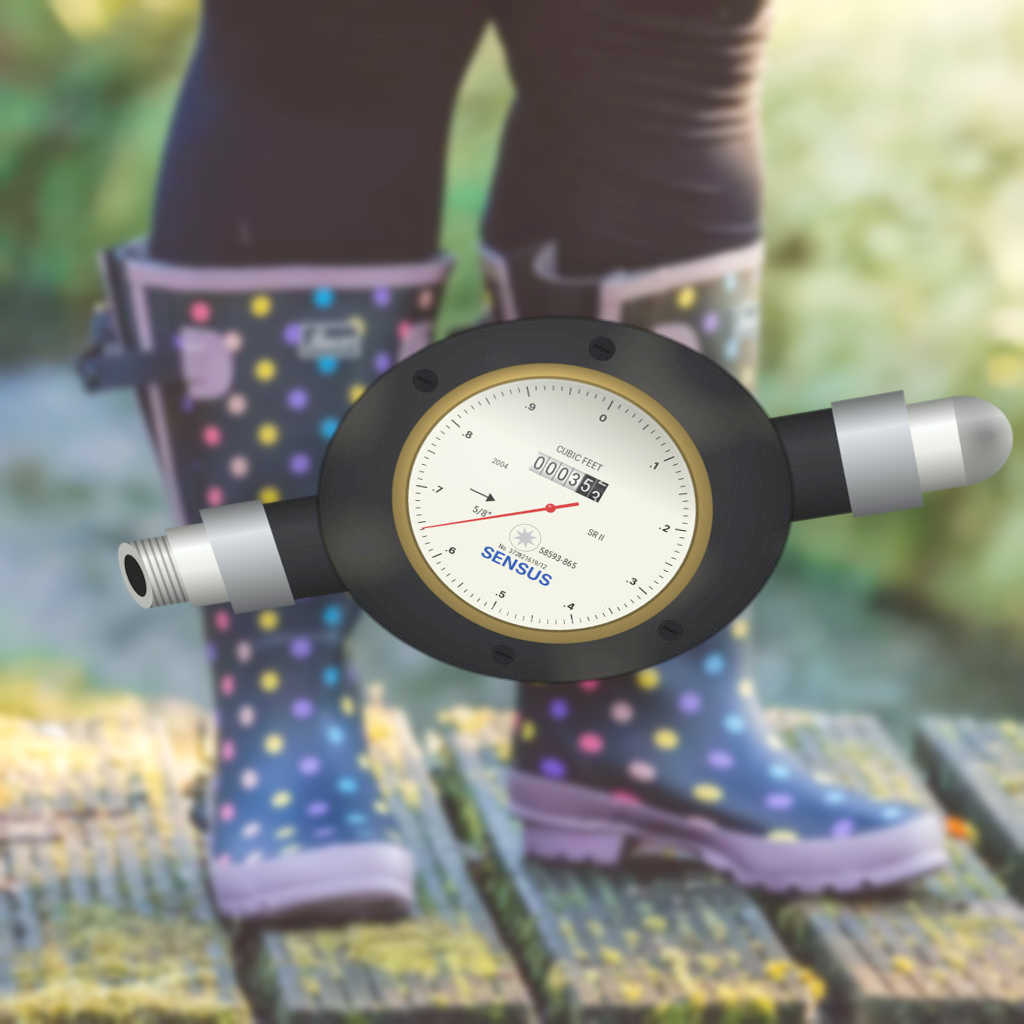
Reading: 352.64 ft³
